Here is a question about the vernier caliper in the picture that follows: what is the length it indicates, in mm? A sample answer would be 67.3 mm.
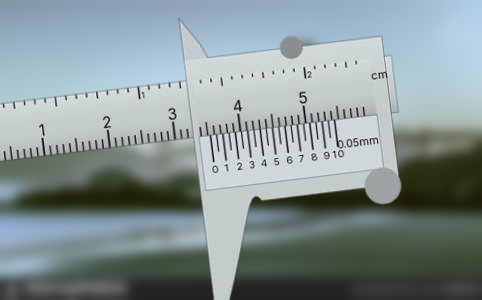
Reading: 35.4 mm
